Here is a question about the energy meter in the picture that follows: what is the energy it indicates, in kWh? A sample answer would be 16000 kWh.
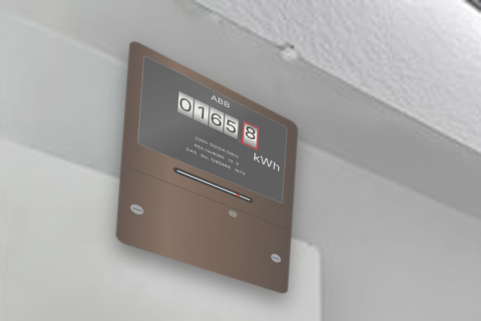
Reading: 165.8 kWh
